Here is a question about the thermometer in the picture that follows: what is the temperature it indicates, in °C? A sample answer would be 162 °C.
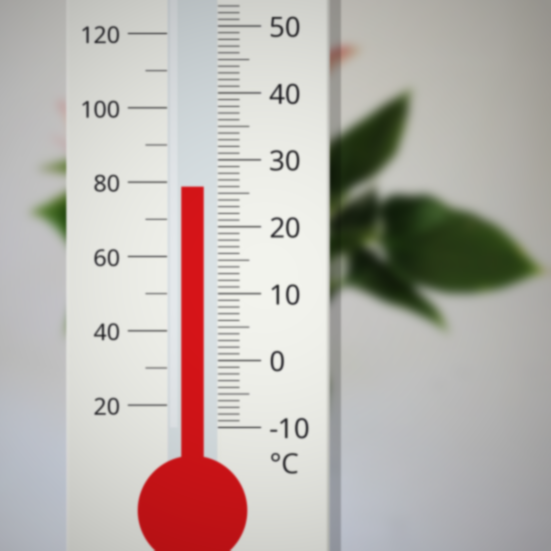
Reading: 26 °C
